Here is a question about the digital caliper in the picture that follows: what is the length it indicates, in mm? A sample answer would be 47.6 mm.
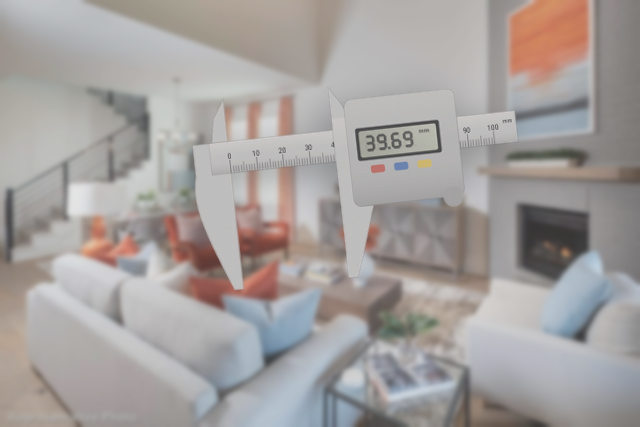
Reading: 39.69 mm
